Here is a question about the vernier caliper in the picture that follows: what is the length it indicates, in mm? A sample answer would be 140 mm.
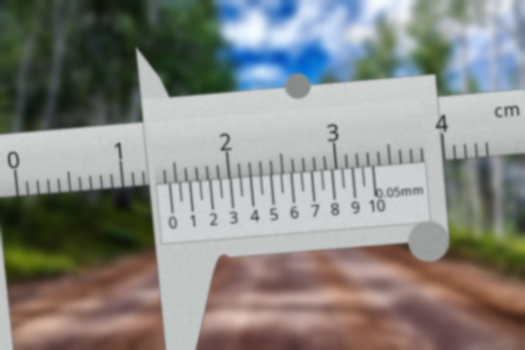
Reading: 14.4 mm
